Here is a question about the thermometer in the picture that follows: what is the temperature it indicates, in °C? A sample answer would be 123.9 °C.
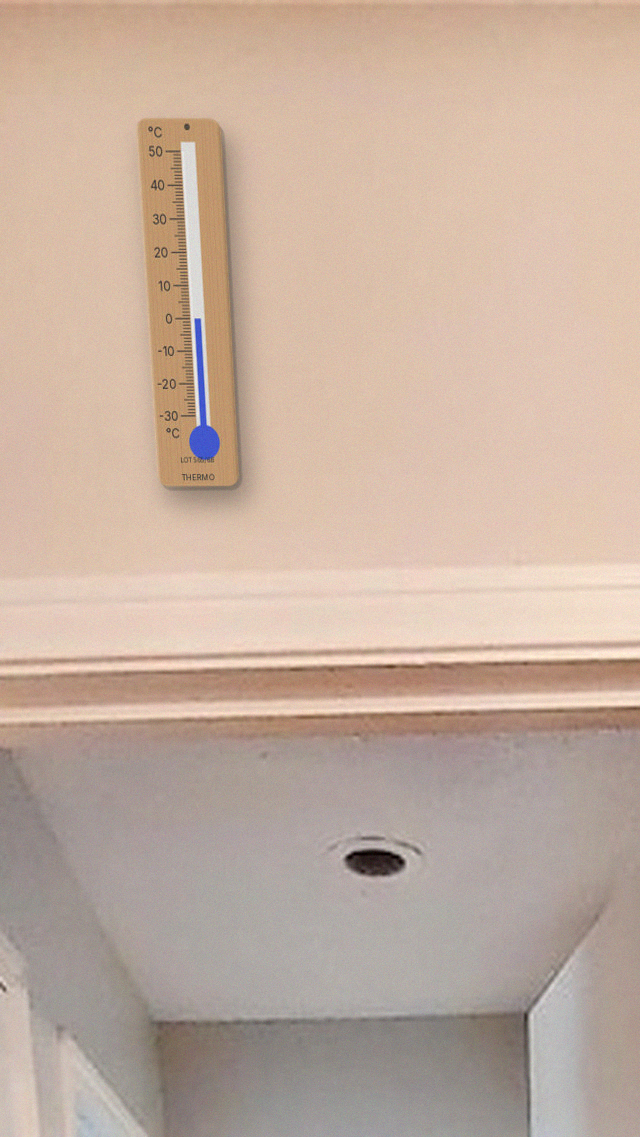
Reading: 0 °C
